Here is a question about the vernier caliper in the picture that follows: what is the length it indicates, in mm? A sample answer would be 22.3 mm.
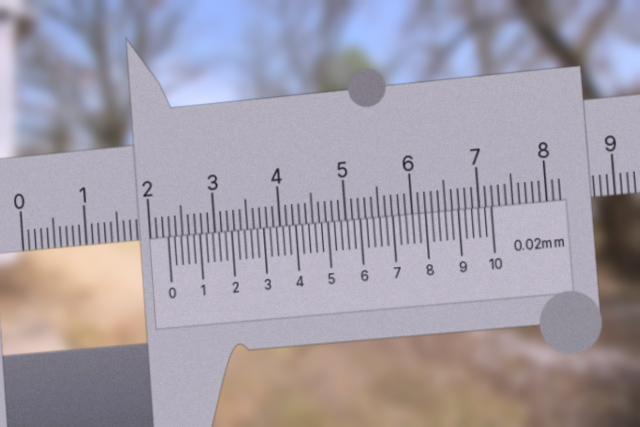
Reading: 22.8 mm
